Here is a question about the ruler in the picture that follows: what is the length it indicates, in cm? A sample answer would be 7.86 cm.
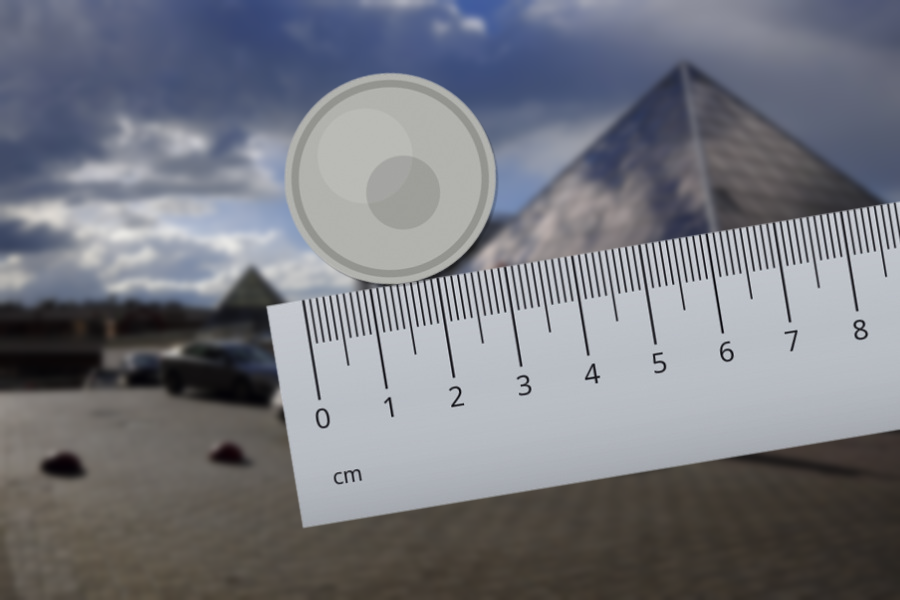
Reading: 3.1 cm
